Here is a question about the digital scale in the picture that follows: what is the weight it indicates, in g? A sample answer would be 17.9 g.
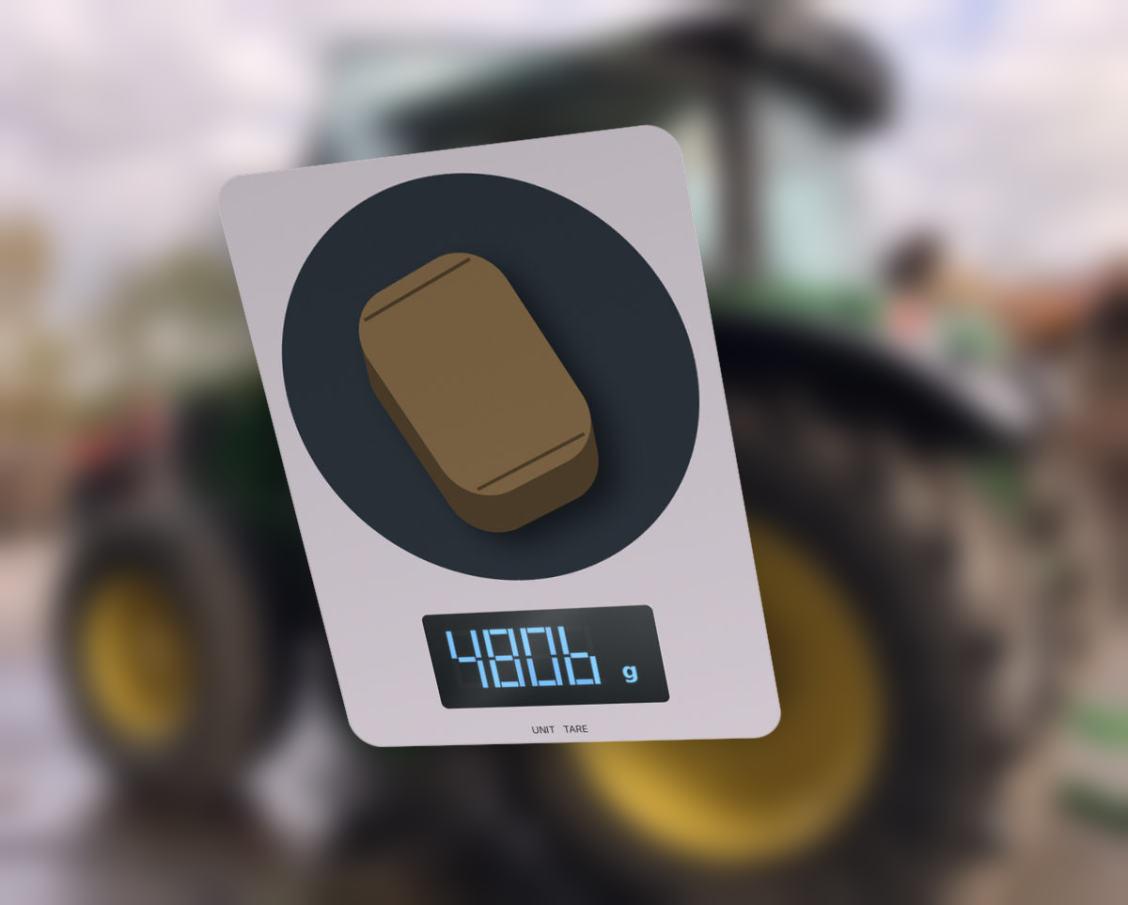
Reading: 4806 g
